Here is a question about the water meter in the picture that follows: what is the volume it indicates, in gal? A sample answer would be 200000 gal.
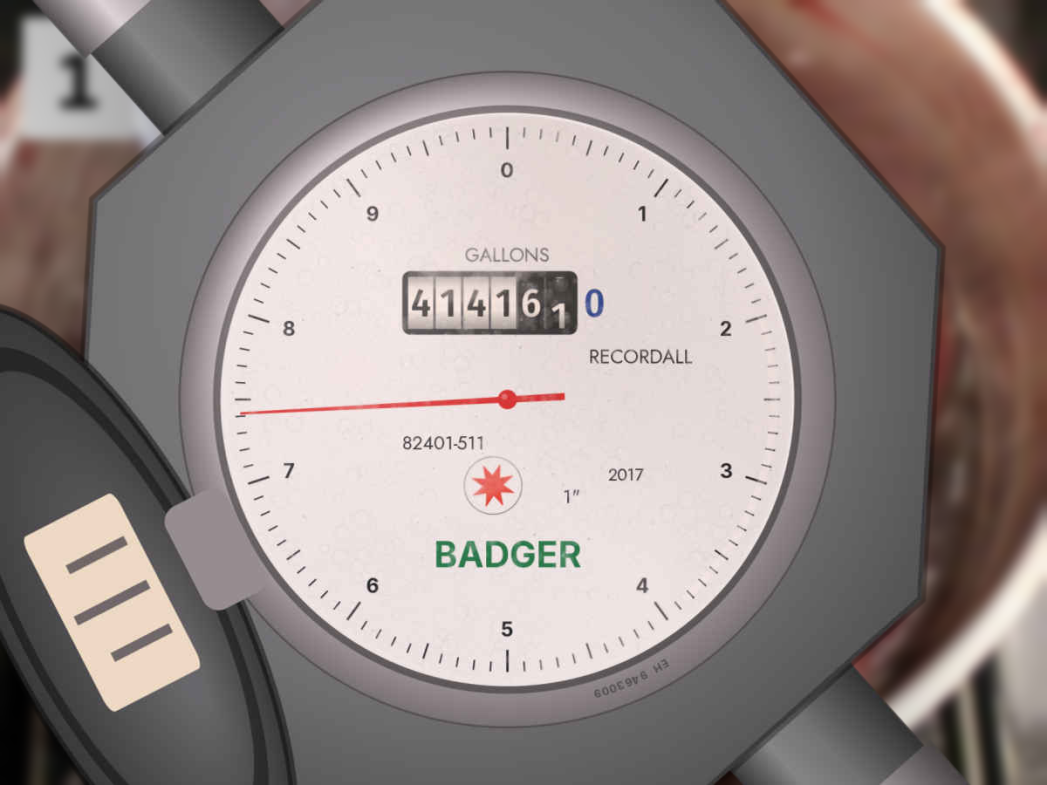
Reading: 4141607.4 gal
